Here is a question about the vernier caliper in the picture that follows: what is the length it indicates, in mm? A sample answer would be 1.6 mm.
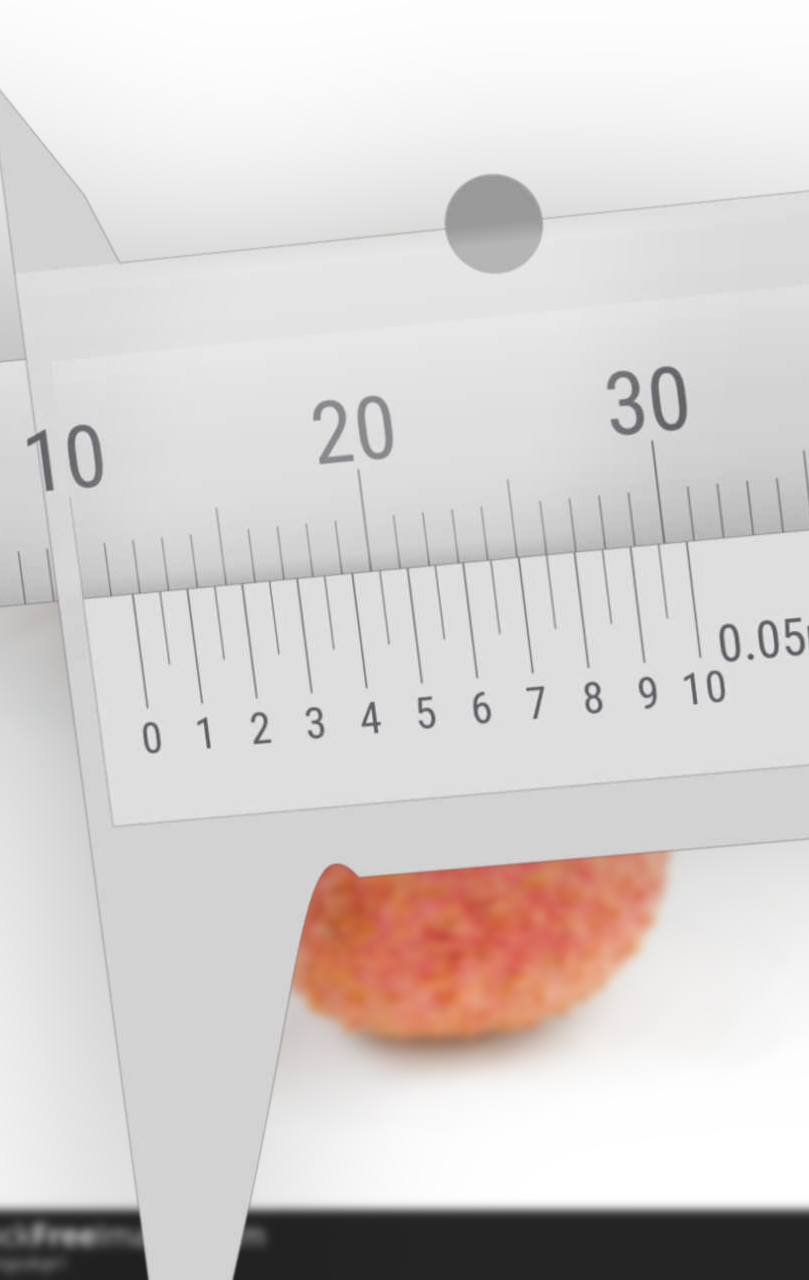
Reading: 11.75 mm
